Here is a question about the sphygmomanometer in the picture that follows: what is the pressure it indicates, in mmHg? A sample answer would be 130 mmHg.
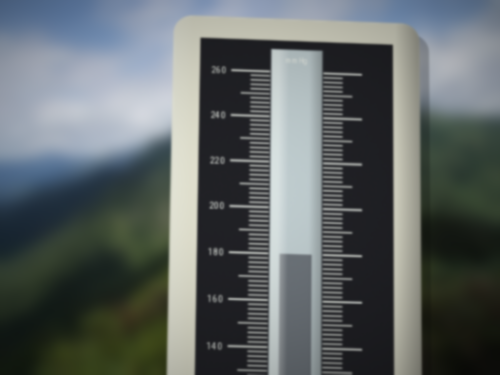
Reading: 180 mmHg
